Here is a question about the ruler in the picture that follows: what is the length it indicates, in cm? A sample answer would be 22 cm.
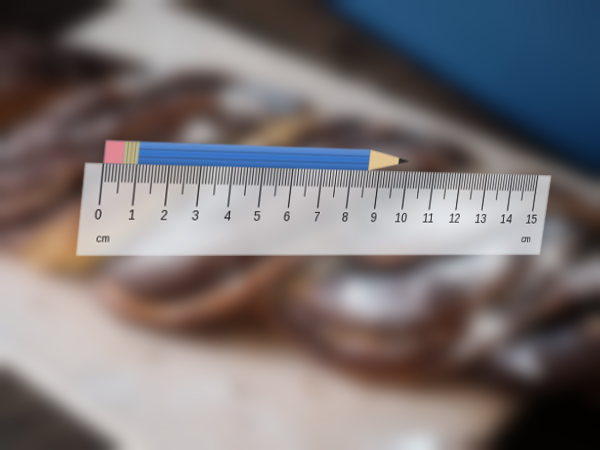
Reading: 10 cm
